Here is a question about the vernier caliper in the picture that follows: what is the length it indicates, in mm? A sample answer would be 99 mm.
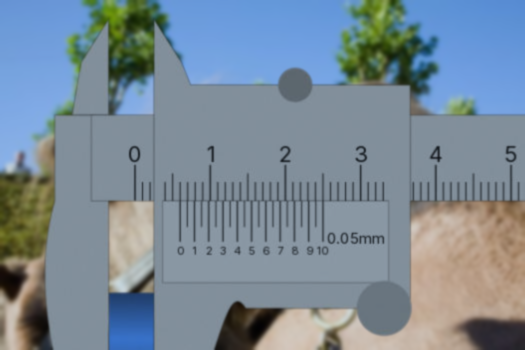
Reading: 6.0 mm
